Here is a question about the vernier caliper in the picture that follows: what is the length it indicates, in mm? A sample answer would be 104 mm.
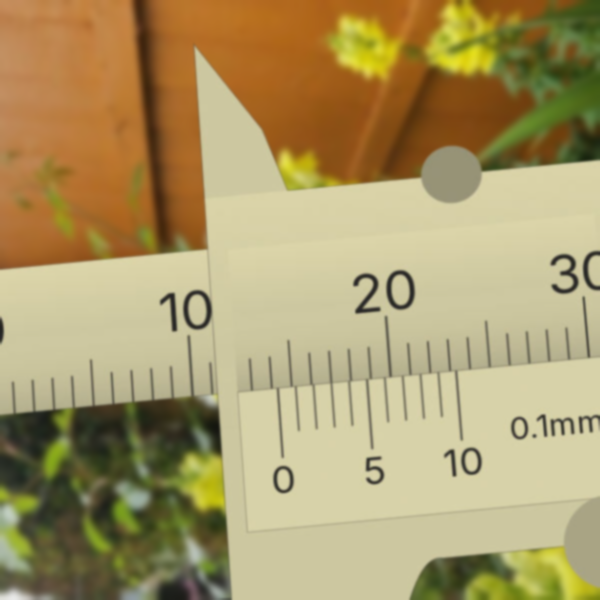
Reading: 14.3 mm
